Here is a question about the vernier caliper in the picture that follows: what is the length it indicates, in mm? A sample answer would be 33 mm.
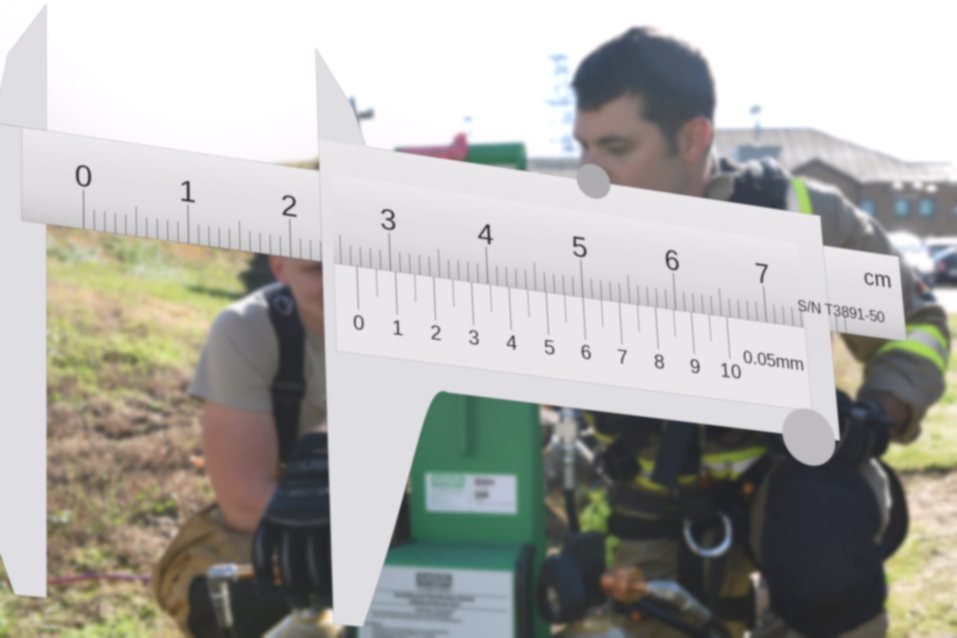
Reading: 26.6 mm
